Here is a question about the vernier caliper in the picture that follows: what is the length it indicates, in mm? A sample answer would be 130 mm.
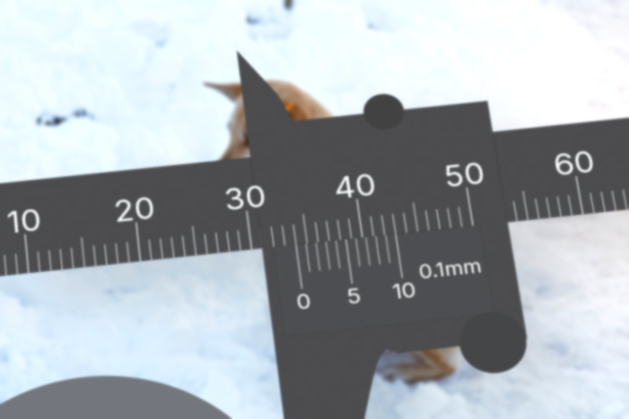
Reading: 34.0 mm
